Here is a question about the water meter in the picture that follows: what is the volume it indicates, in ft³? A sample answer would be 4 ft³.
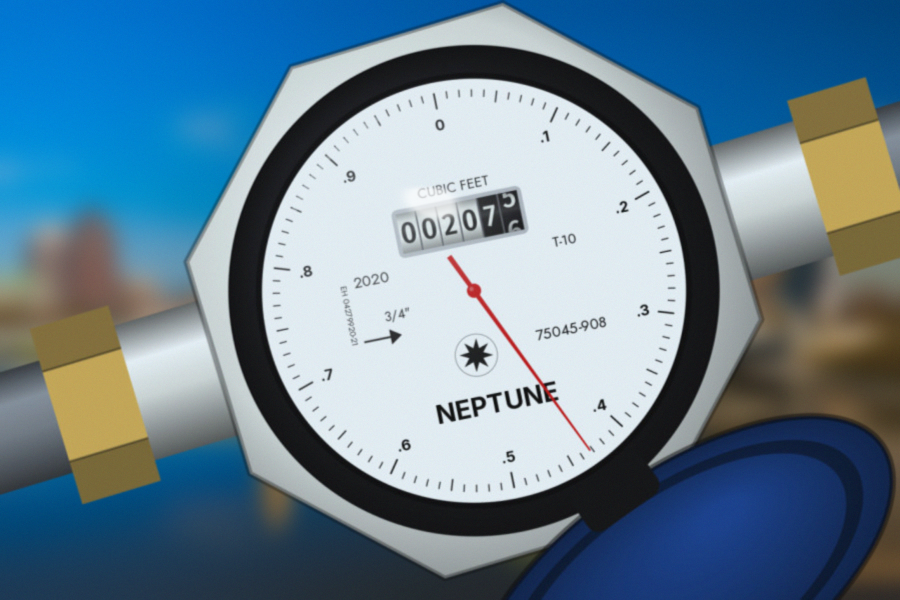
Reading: 2075.43 ft³
